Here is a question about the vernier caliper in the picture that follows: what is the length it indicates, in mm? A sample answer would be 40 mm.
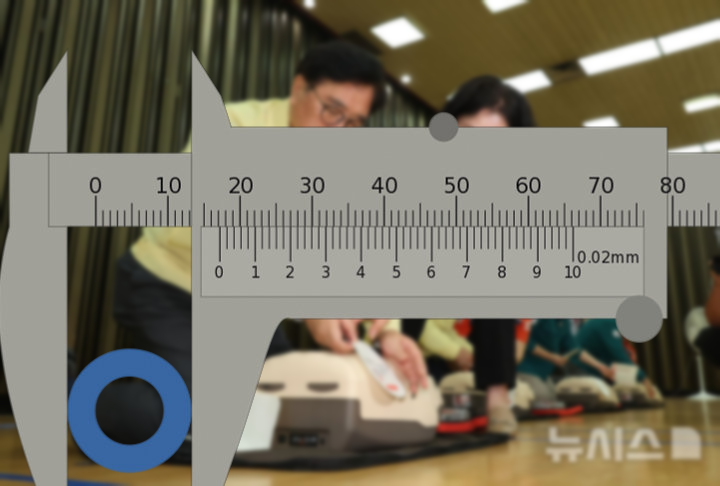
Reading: 17.2 mm
